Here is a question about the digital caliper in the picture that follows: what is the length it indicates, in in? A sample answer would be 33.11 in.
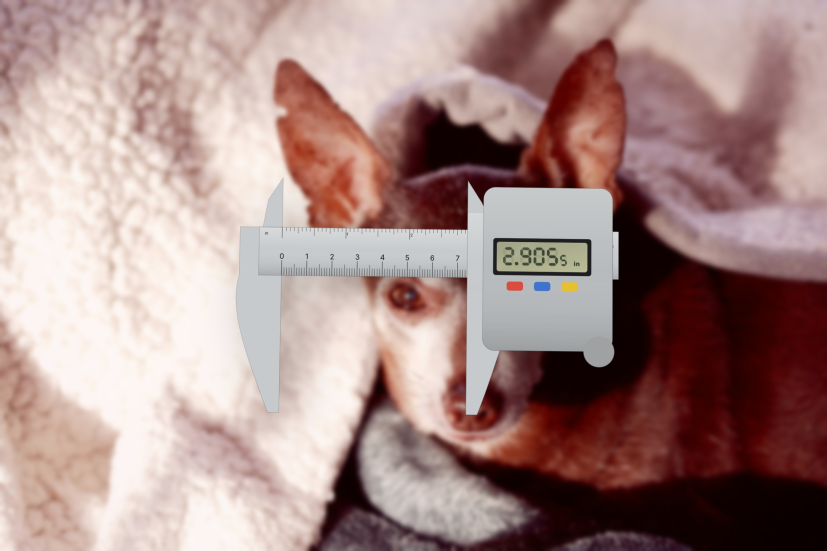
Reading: 2.9055 in
